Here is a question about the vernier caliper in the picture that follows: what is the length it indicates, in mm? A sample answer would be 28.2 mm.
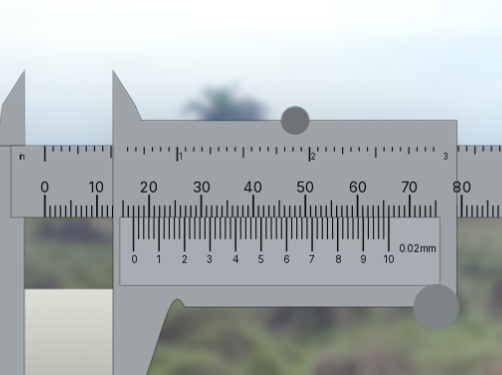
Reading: 17.0 mm
